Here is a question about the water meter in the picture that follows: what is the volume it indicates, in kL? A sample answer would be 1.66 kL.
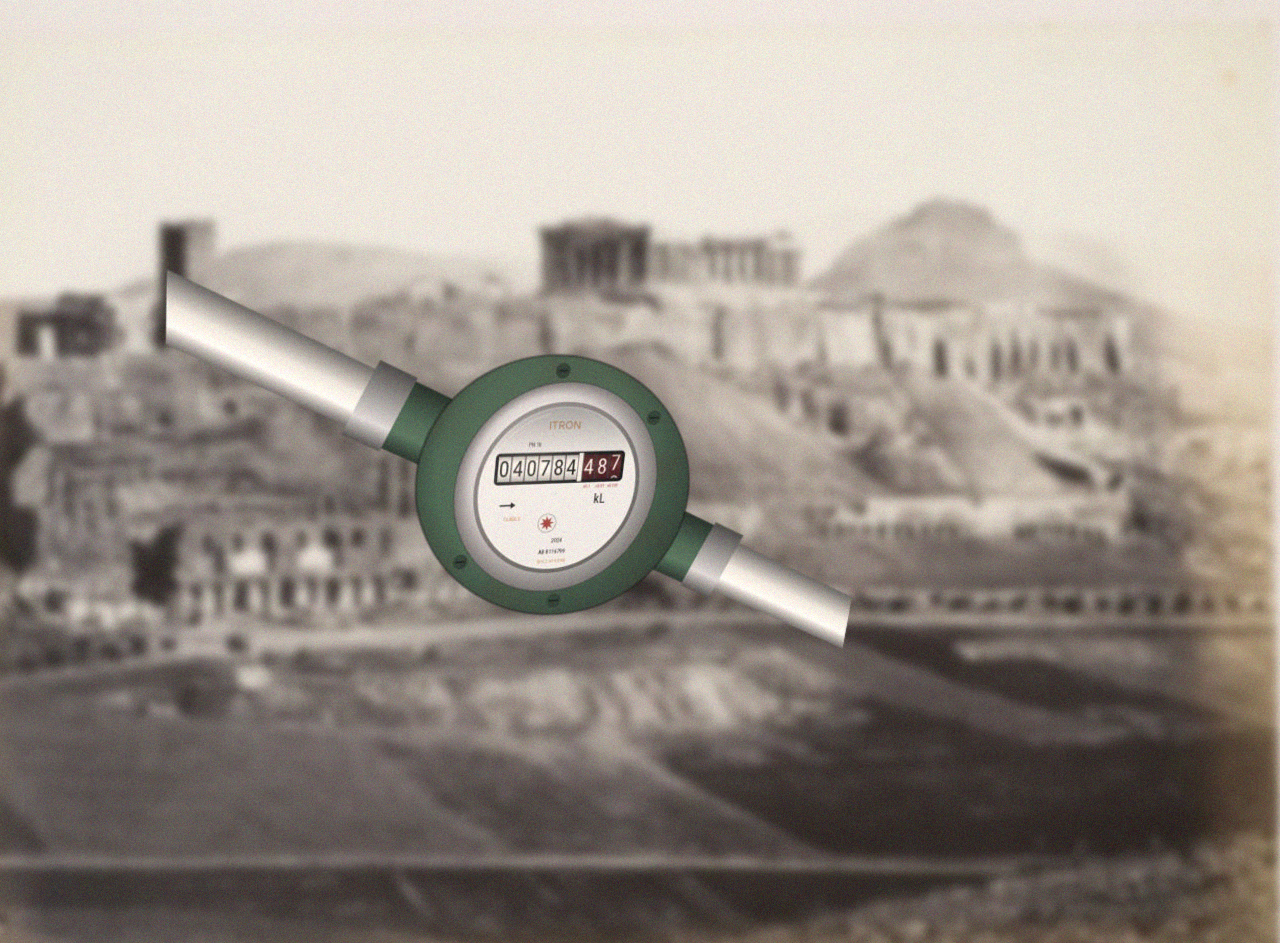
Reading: 40784.487 kL
